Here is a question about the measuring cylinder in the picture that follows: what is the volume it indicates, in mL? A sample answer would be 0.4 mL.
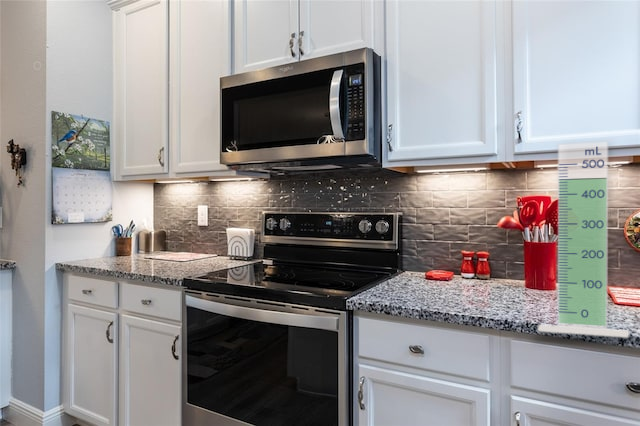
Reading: 450 mL
